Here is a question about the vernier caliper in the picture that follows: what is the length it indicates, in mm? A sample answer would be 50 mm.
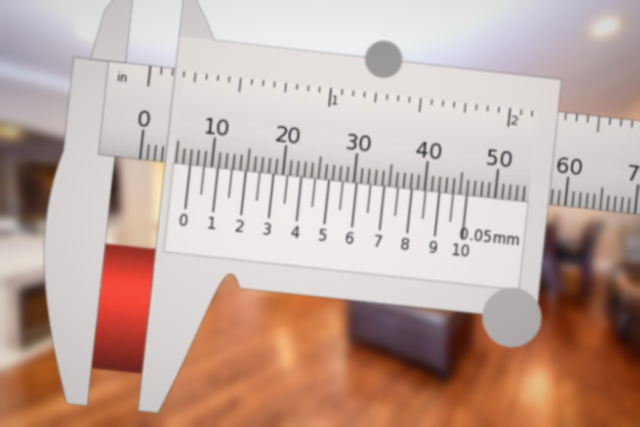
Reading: 7.0 mm
